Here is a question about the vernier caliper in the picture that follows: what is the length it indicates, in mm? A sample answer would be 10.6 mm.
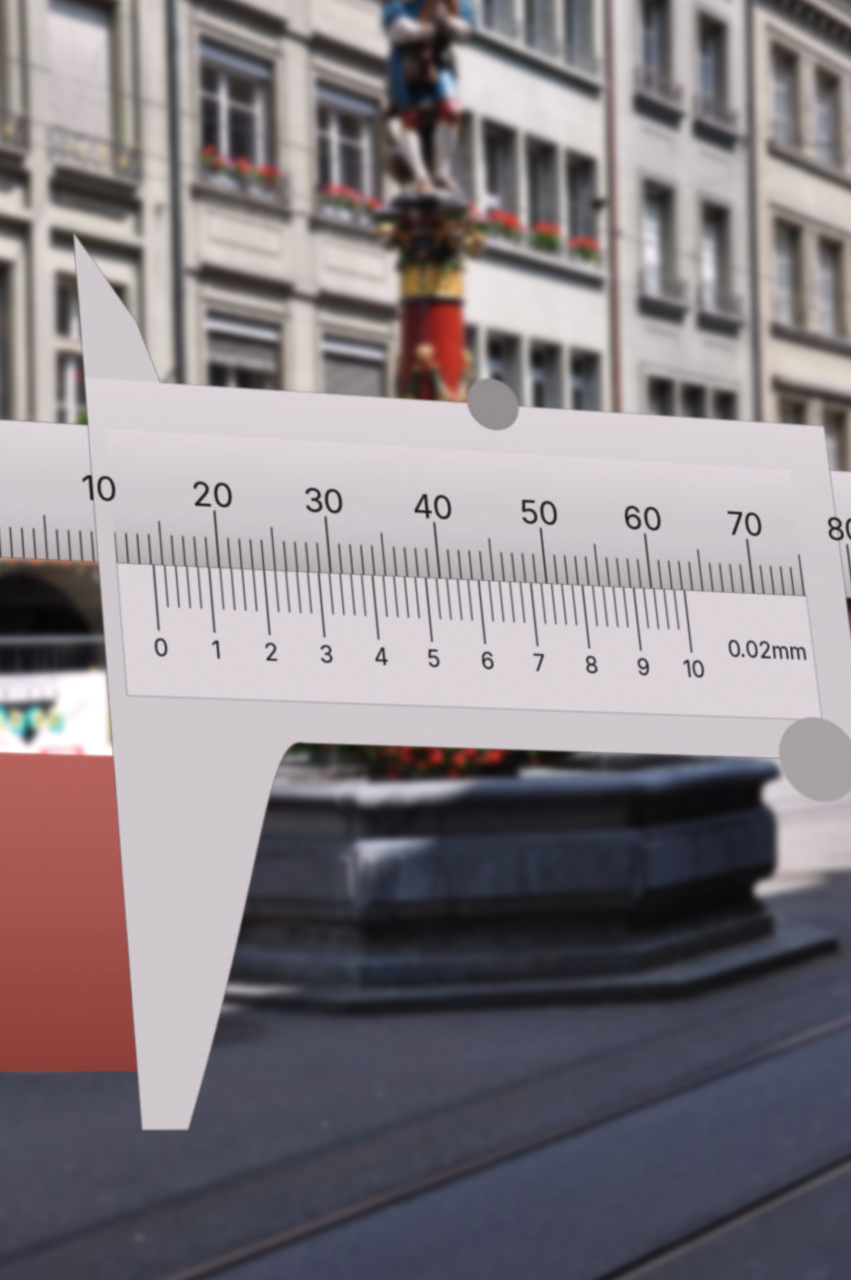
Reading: 14.2 mm
